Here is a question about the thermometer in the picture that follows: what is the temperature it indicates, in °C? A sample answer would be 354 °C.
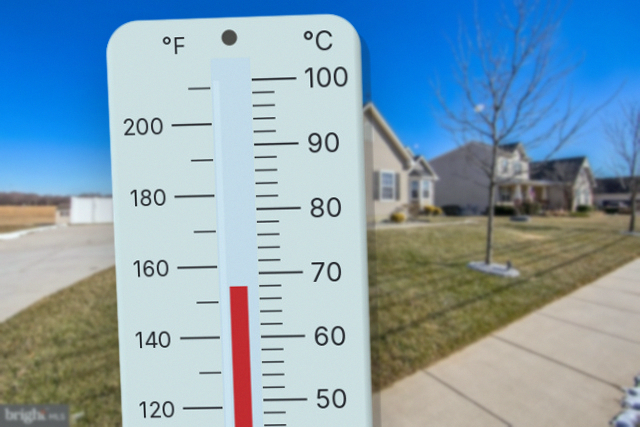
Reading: 68 °C
